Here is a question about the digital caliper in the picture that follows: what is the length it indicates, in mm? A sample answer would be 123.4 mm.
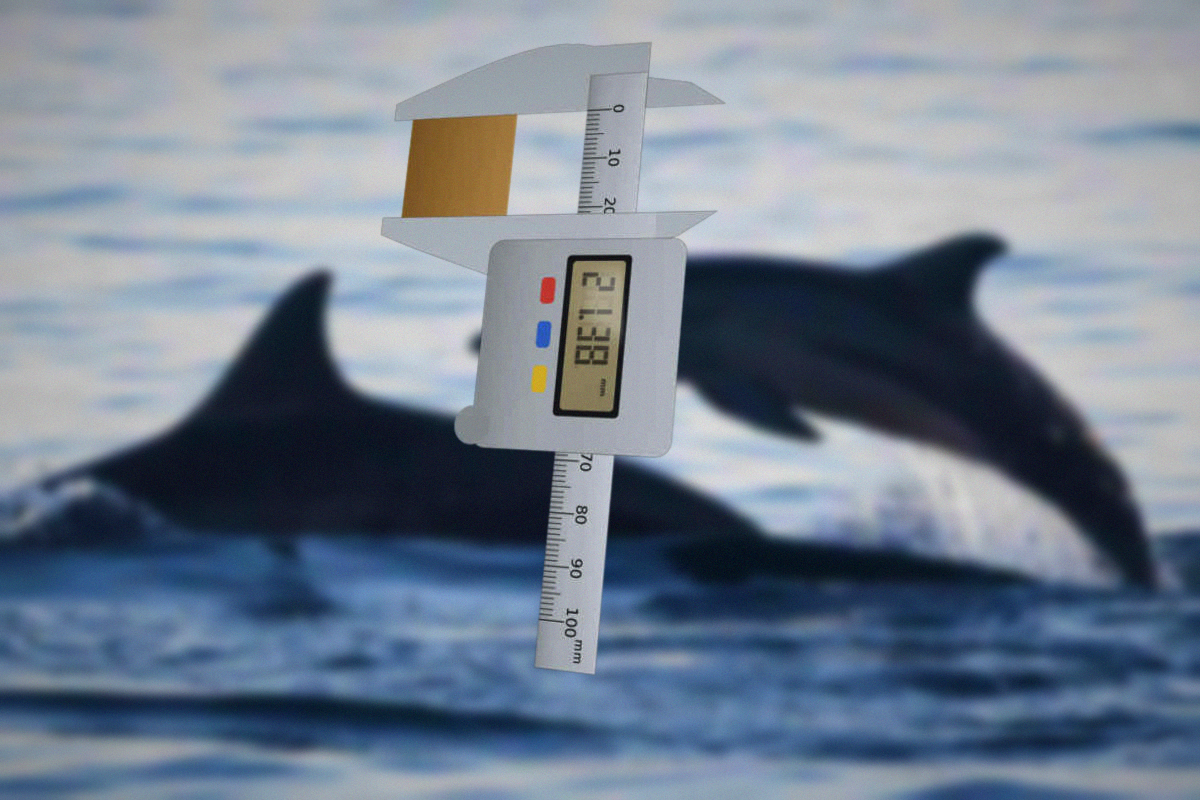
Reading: 21.38 mm
